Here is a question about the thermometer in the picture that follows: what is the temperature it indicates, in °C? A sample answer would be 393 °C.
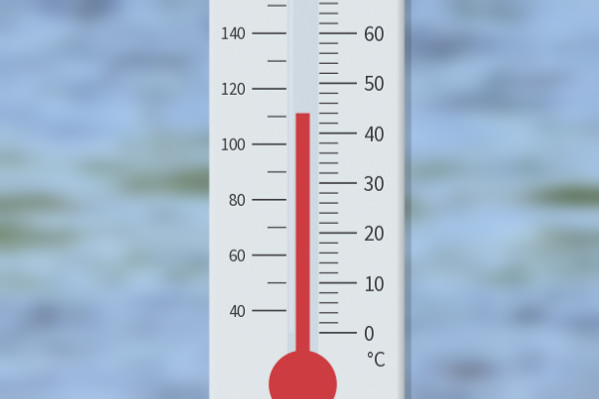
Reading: 44 °C
